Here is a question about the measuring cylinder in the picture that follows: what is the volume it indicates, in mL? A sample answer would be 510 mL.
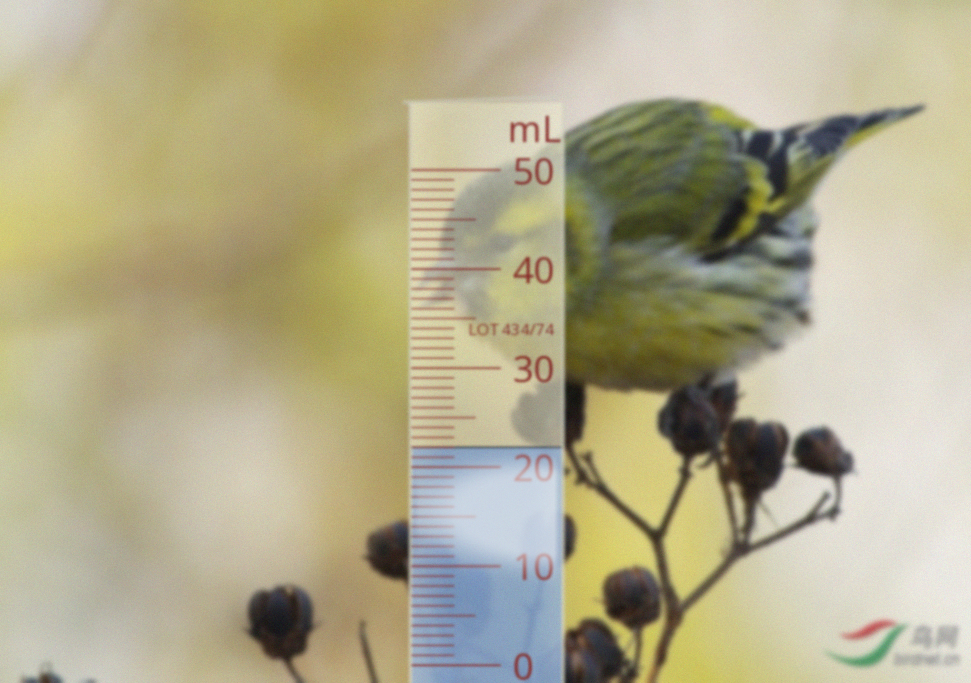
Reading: 22 mL
